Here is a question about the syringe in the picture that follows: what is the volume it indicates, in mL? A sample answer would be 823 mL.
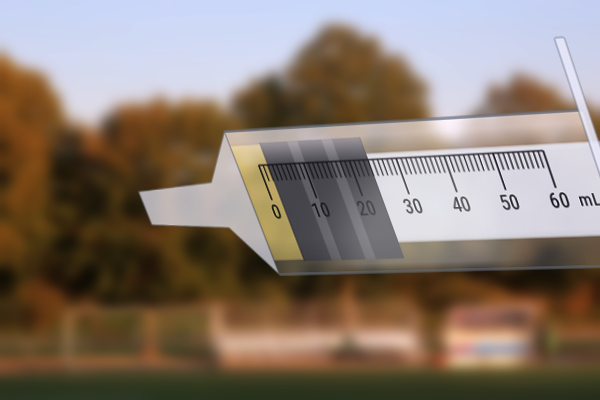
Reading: 2 mL
